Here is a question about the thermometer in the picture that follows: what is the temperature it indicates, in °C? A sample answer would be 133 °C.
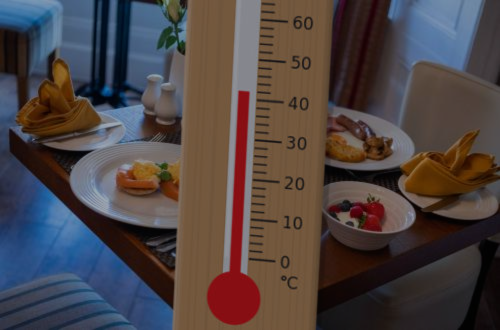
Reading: 42 °C
